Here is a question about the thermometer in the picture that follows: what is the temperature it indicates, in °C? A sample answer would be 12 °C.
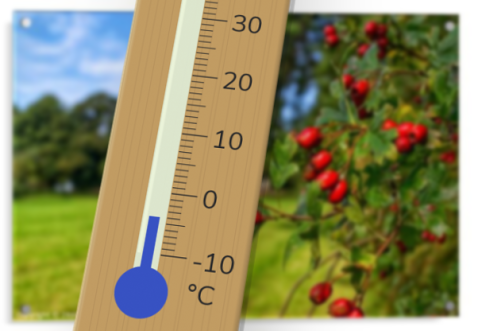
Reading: -4 °C
